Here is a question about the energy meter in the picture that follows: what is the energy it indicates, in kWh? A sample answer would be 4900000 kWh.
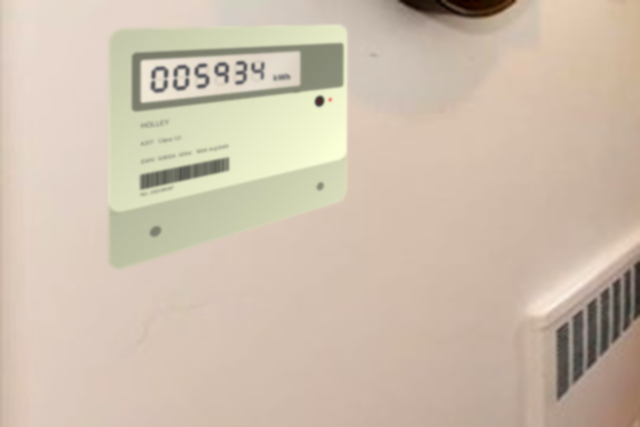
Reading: 5934 kWh
